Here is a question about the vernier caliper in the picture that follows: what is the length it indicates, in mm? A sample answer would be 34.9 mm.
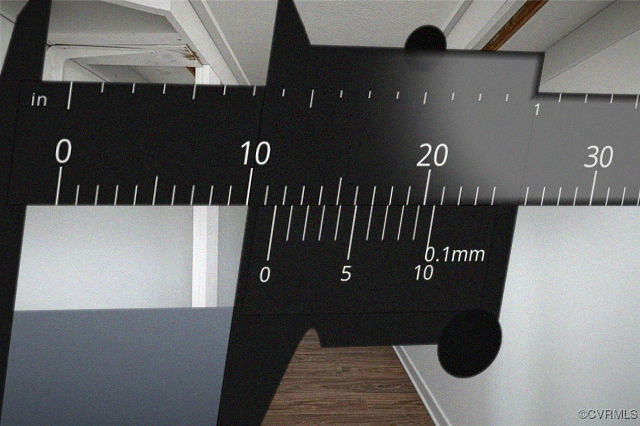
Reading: 11.6 mm
